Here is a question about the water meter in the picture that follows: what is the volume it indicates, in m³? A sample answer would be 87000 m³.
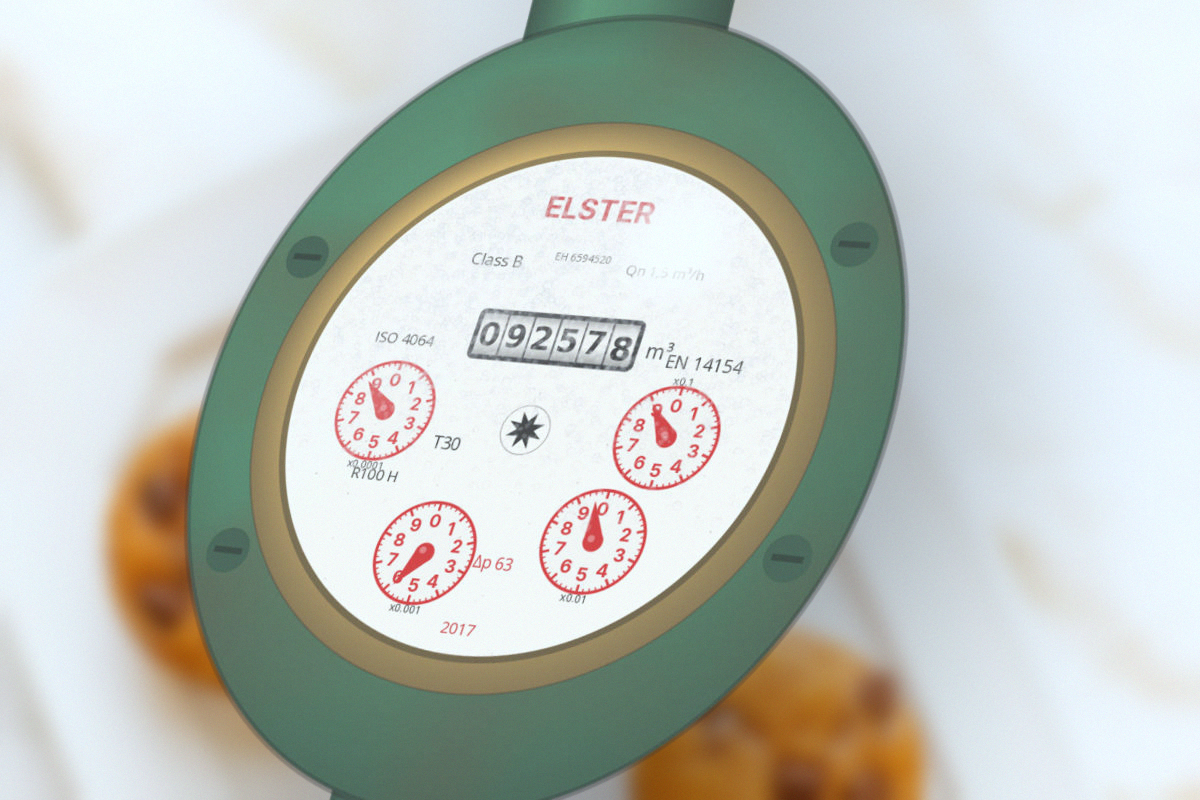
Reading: 92577.8958 m³
